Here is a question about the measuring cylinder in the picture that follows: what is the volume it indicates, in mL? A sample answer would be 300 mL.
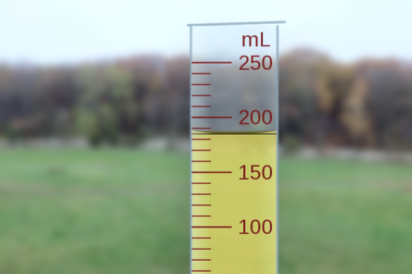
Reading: 185 mL
